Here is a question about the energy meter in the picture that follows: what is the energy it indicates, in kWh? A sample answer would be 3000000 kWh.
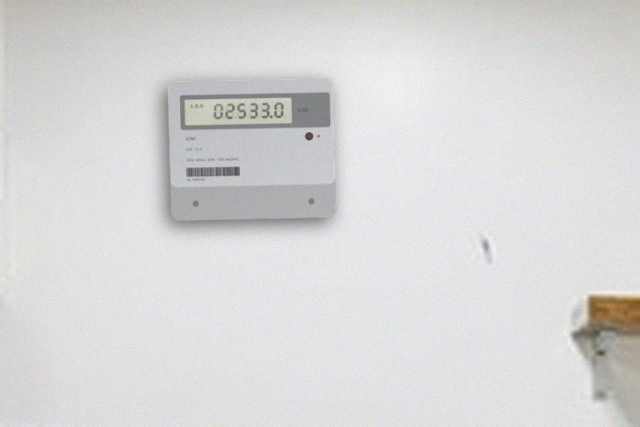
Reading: 2533.0 kWh
